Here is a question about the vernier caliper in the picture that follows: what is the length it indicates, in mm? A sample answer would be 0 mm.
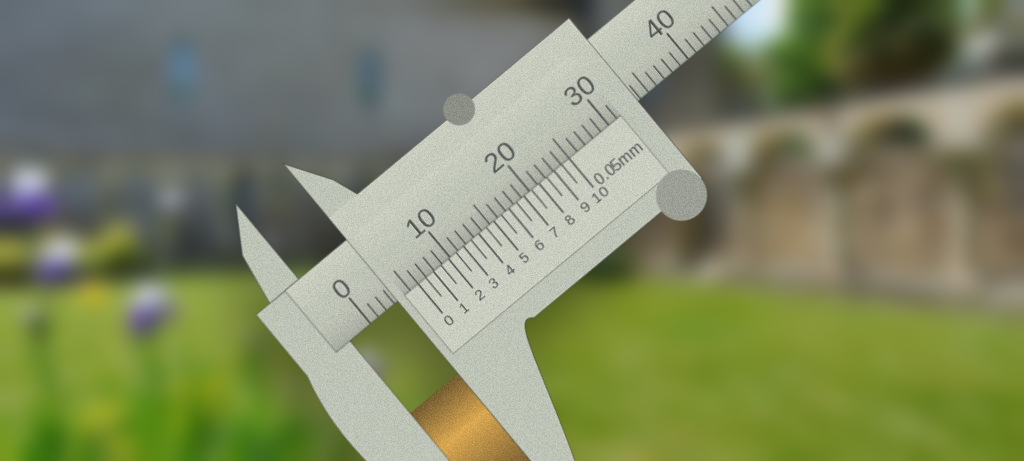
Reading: 6.0 mm
